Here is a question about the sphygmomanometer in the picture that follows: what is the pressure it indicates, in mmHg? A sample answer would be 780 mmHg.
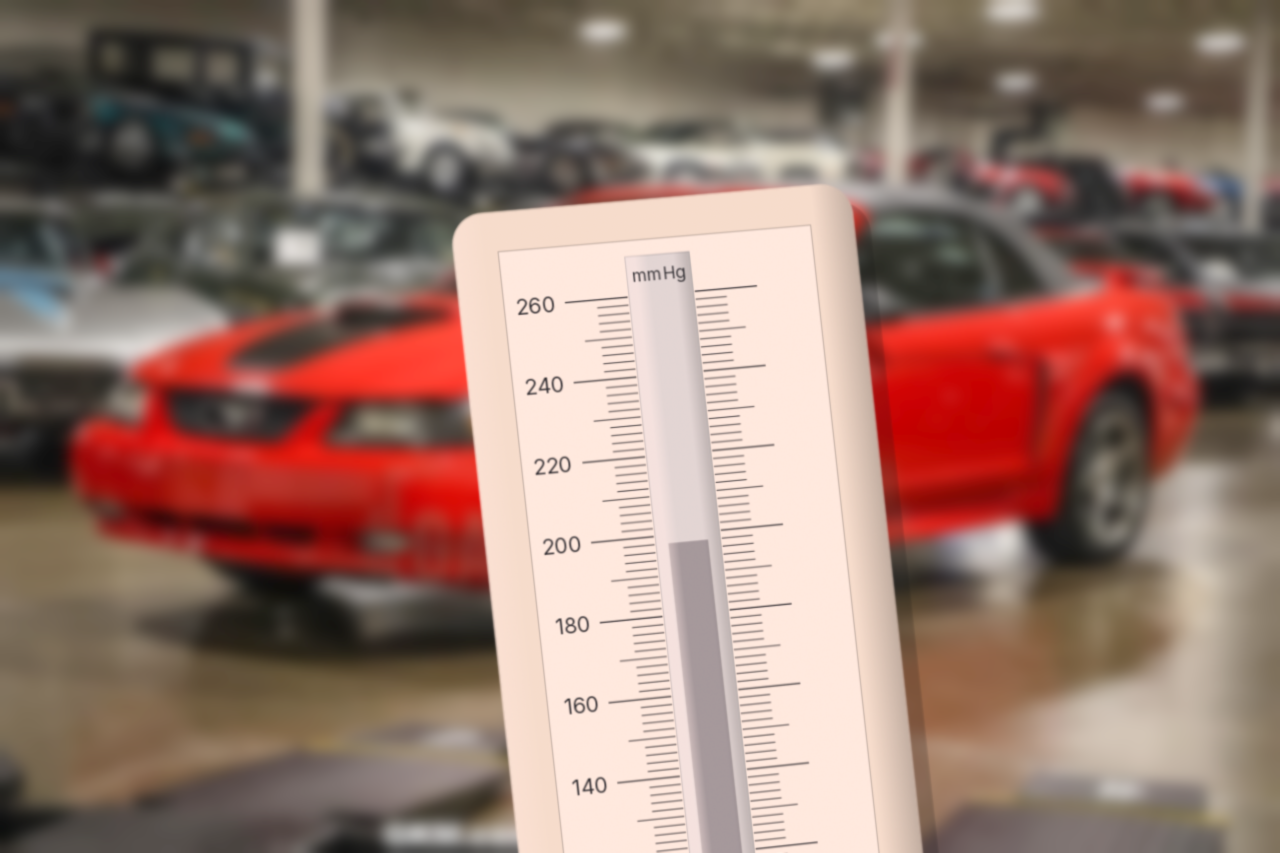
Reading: 198 mmHg
